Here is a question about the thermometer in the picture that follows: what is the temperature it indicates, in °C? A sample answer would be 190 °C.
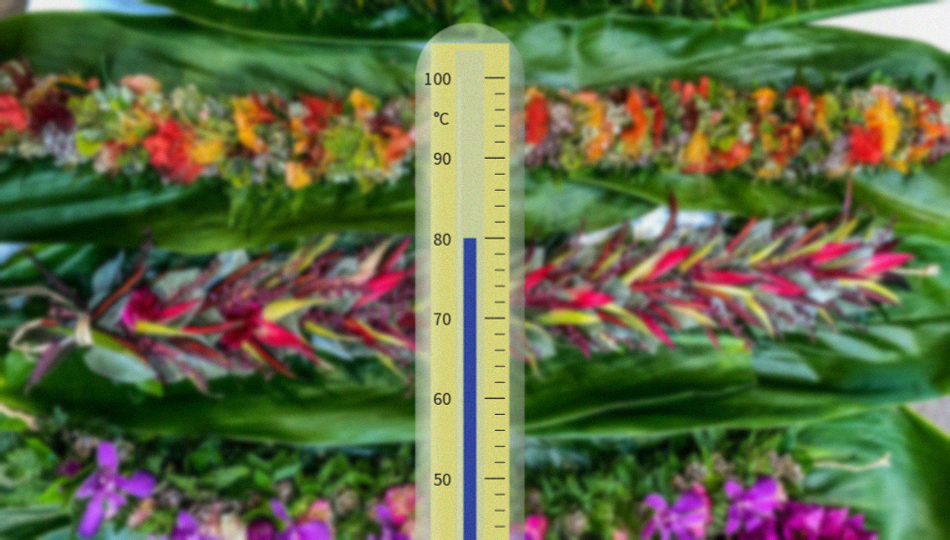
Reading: 80 °C
